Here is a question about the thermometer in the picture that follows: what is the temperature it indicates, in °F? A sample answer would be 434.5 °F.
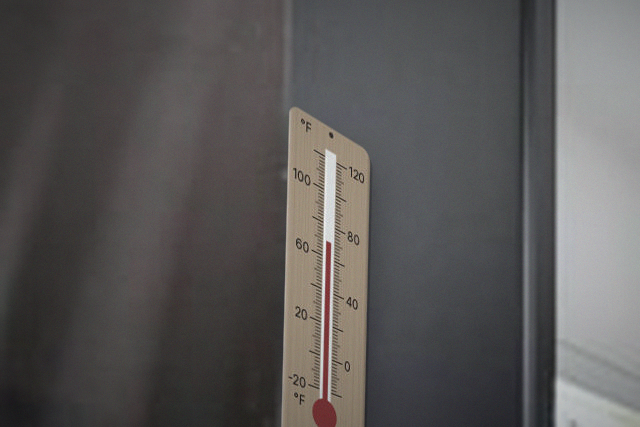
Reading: 70 °F
